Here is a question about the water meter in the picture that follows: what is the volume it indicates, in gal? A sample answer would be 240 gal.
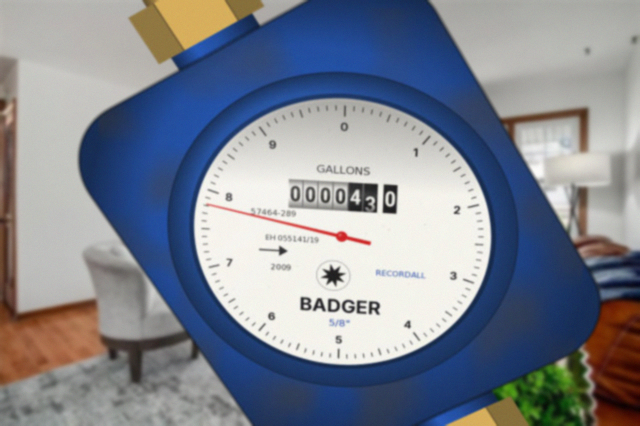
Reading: 427.8 gal
